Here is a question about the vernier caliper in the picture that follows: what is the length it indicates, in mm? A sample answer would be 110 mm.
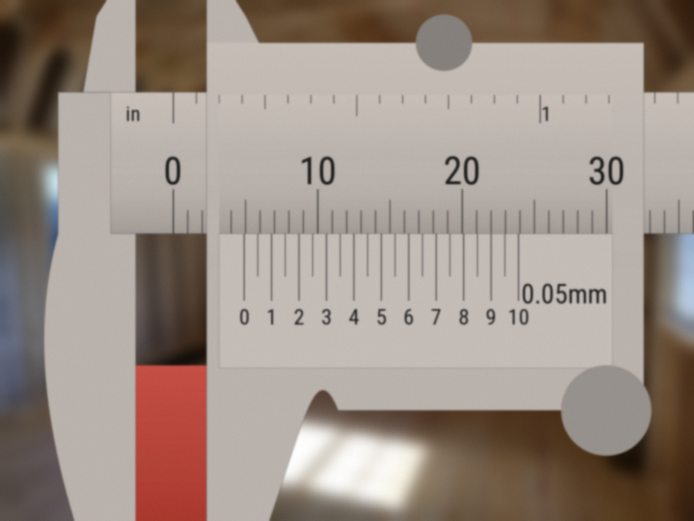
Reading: 4.9 mm
